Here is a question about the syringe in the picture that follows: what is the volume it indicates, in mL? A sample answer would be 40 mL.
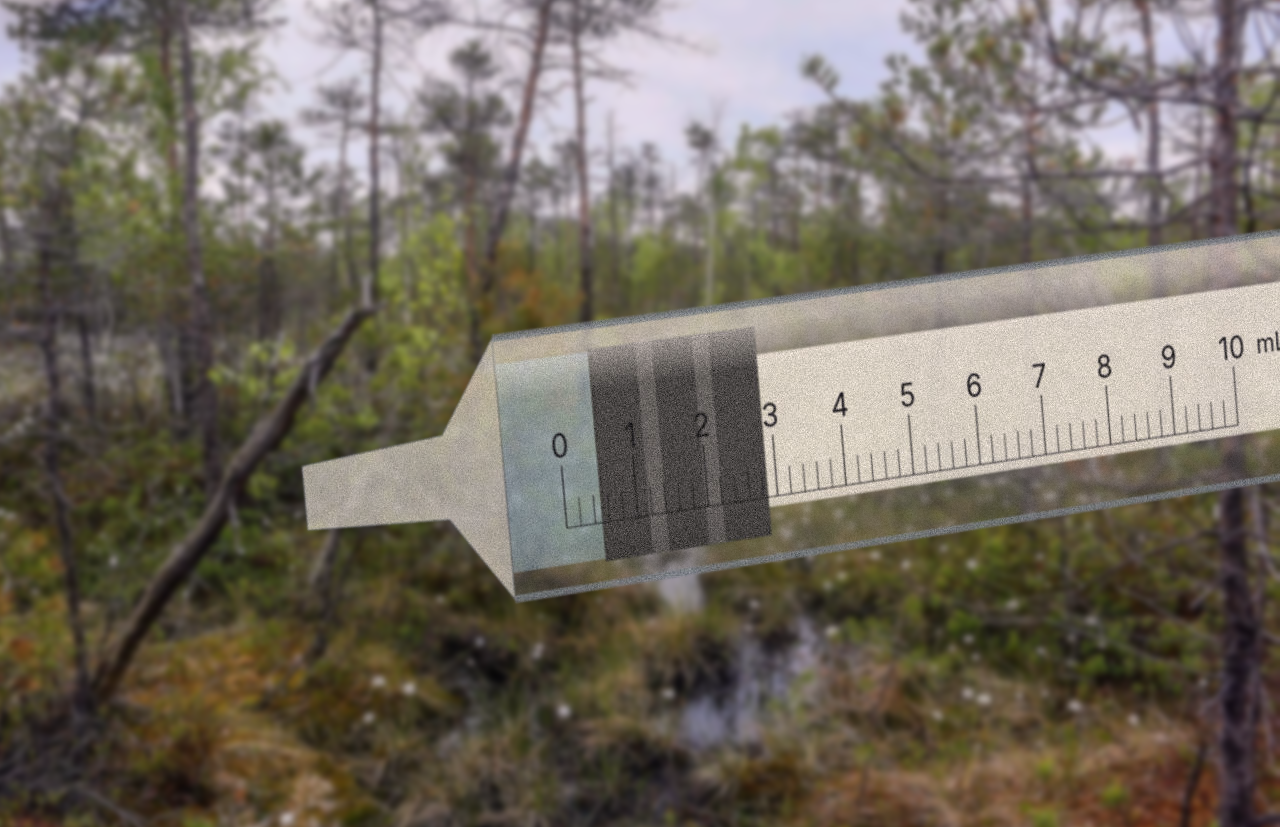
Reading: 0.5 mL
